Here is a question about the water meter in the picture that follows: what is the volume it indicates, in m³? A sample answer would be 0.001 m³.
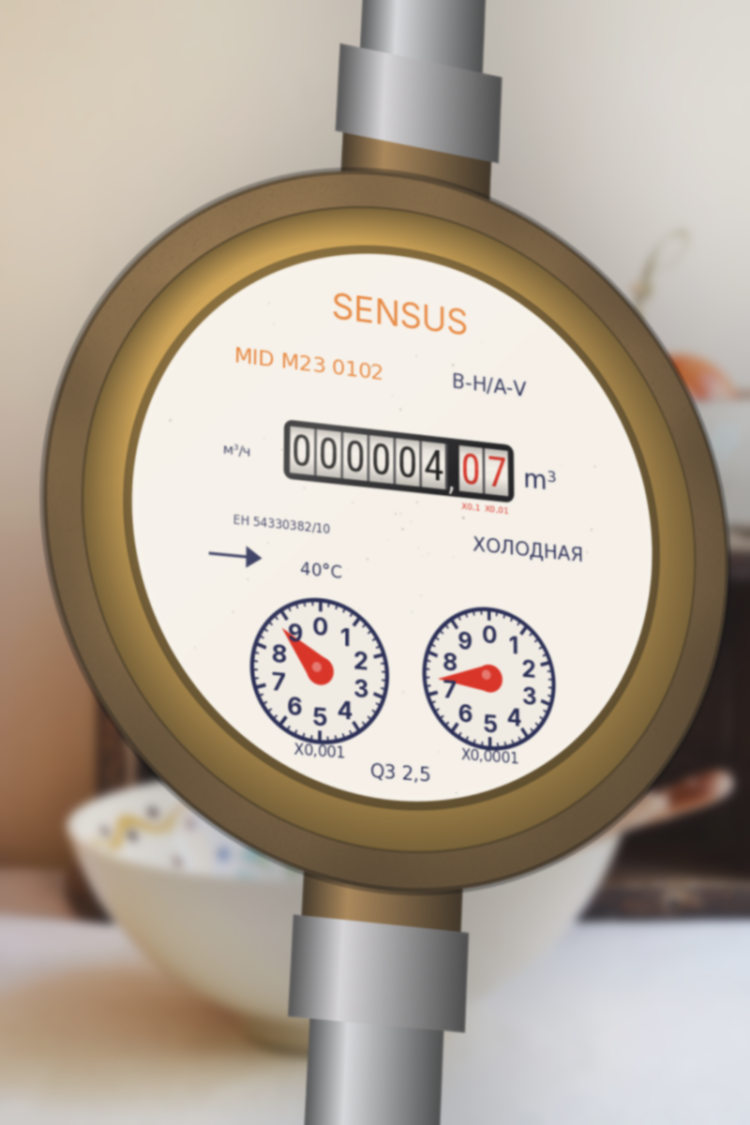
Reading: 4.0787 m³
